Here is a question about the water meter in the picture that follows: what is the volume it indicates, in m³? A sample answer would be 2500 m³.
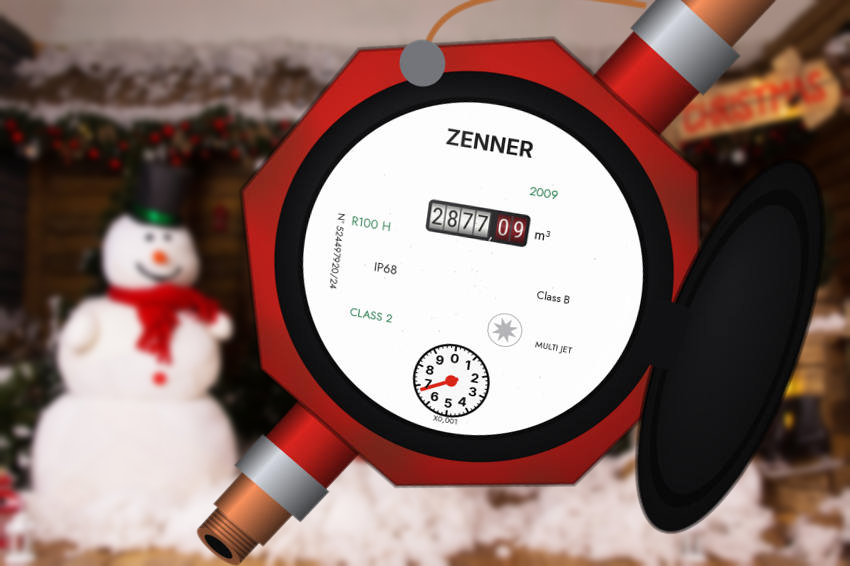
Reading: 2877.096 m³
